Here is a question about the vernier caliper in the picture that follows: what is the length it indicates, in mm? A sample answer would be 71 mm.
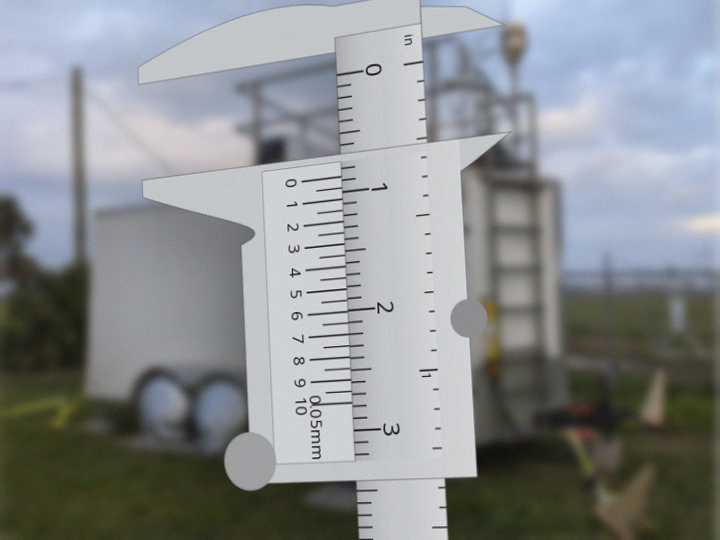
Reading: 8.7 mm
